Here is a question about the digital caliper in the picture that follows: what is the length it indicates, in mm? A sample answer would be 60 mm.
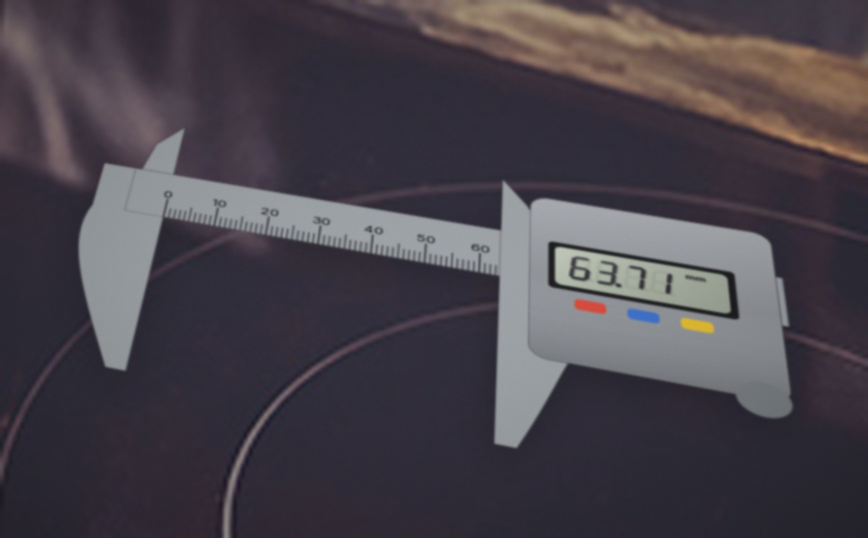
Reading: 63.71 mm
